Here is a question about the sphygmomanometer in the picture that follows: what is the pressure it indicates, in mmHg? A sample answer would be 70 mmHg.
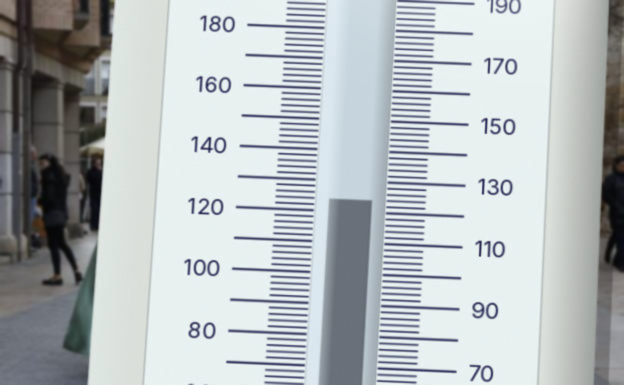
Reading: 124 mmHg
